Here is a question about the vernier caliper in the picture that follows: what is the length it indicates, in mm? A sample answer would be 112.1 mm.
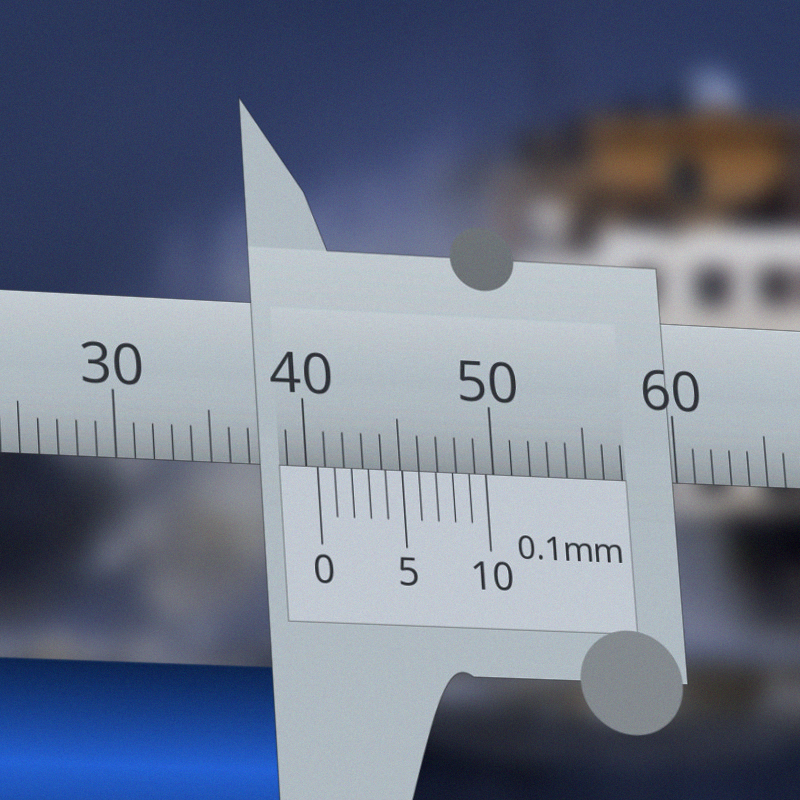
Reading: 40.6 mm
